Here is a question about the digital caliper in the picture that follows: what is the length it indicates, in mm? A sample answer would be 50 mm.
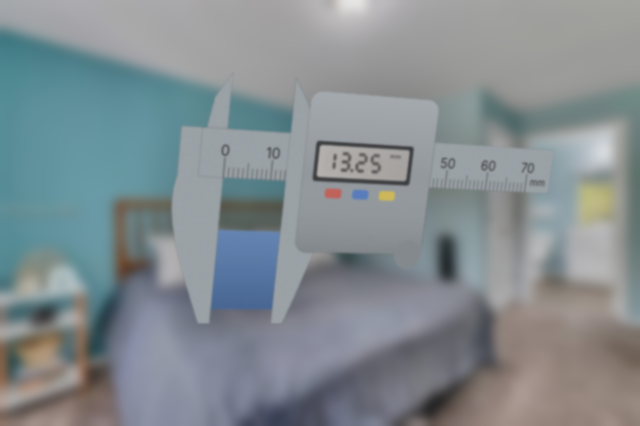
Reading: 13.25 mm
